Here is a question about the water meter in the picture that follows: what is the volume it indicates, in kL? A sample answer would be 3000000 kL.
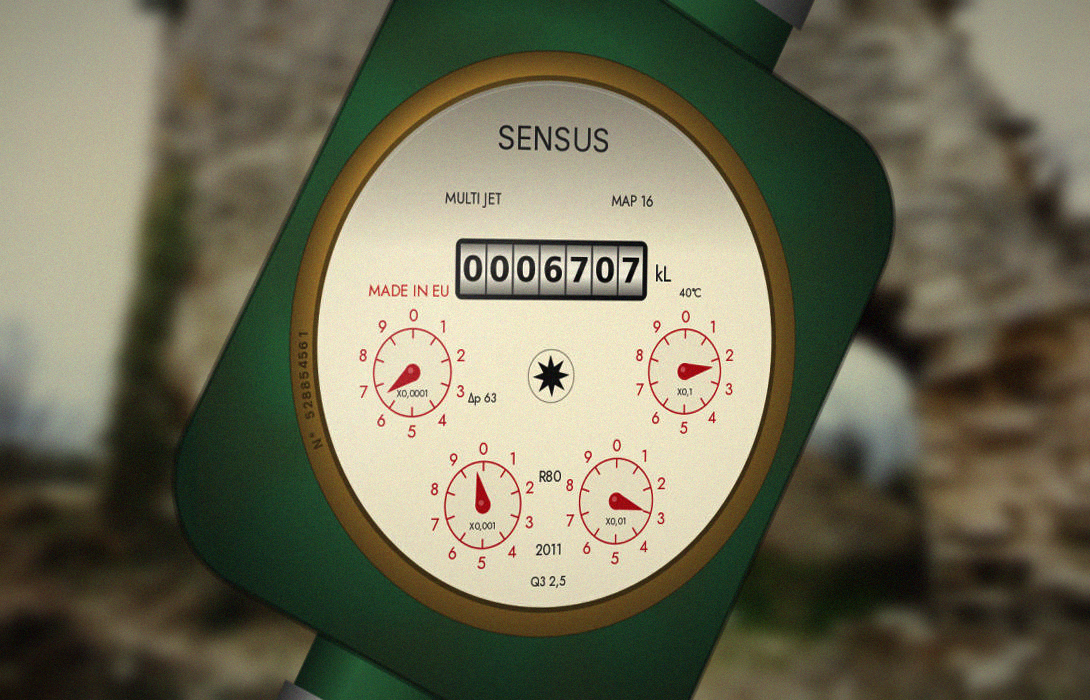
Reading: 6707.2296 kL
